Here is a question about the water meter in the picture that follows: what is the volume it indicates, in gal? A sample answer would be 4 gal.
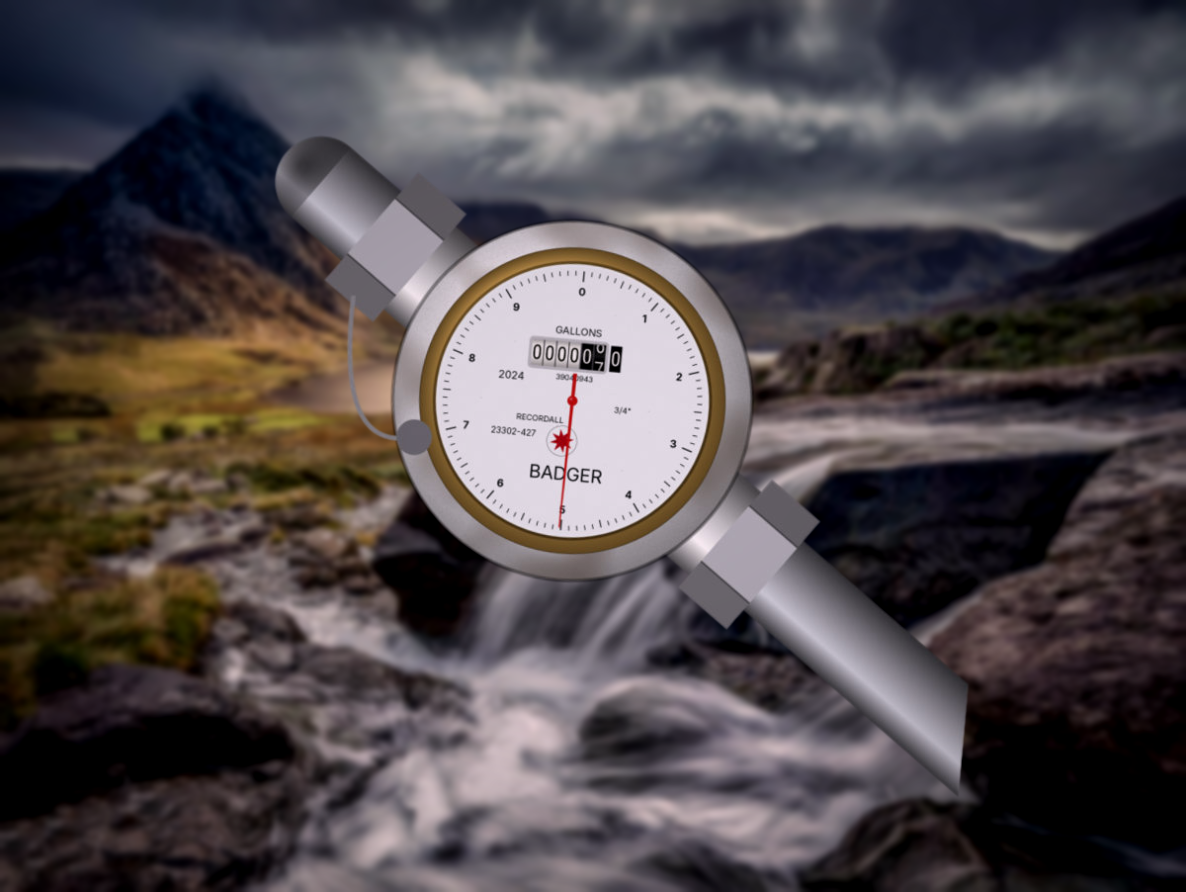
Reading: 65.0 gal
